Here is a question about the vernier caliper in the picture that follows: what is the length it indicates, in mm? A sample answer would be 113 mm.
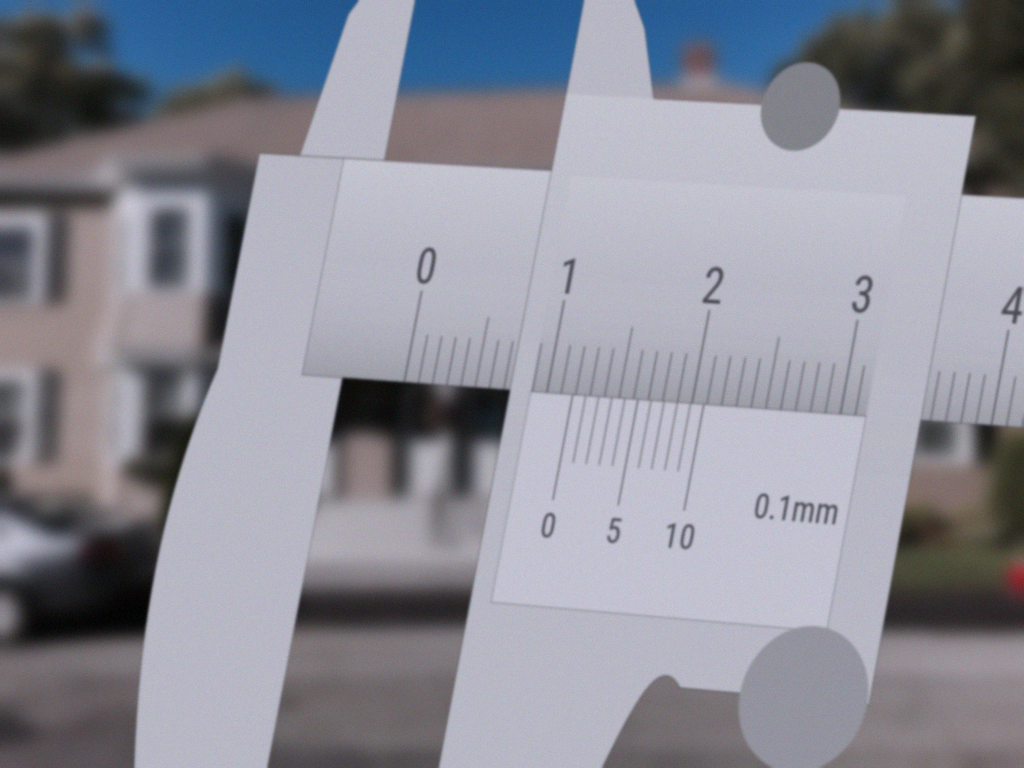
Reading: 11.8 mm
